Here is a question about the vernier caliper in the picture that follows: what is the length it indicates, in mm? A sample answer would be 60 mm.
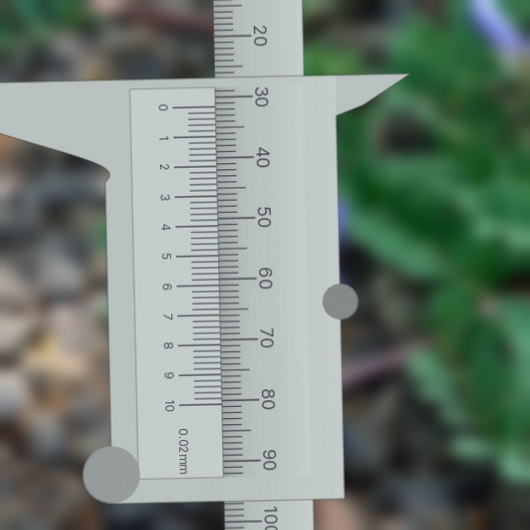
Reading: 31.6 mm
